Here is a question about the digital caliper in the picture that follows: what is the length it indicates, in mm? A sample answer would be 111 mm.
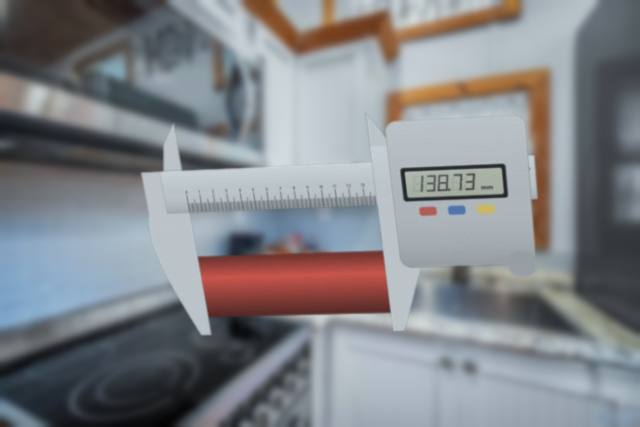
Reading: 138.73 mm
